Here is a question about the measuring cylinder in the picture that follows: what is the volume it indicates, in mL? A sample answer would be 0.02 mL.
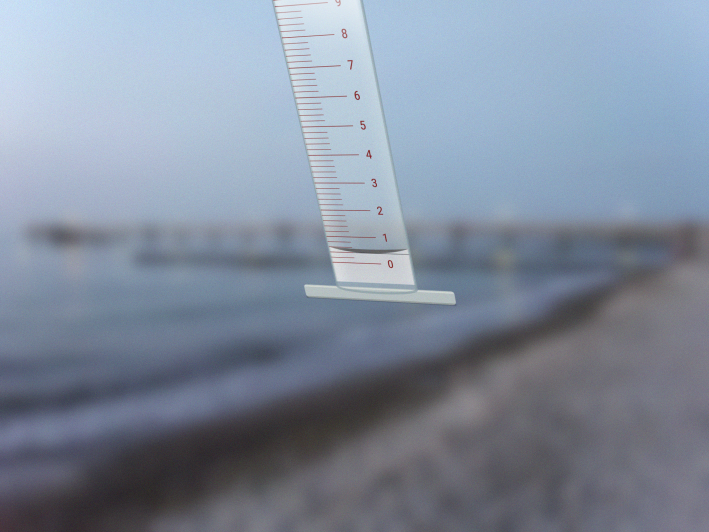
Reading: 0.4 mL
